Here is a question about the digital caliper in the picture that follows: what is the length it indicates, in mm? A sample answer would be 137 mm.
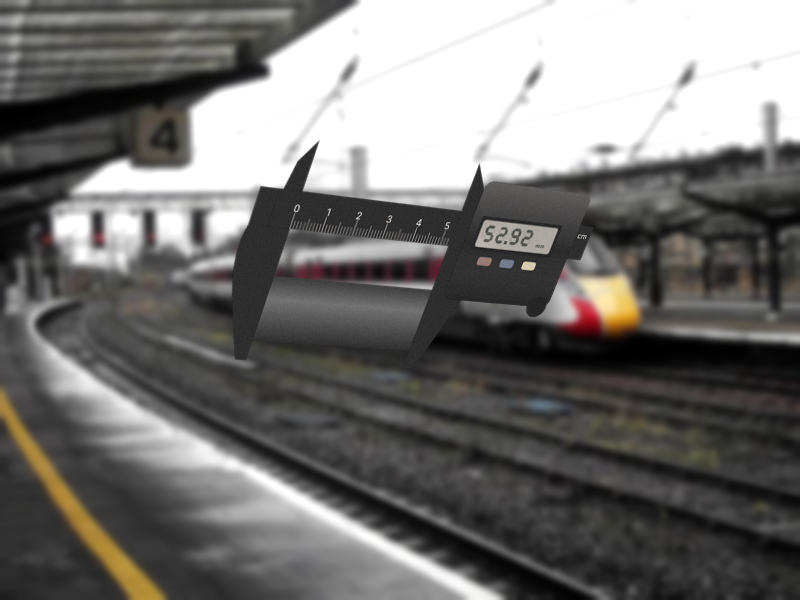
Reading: 52.92 mm
